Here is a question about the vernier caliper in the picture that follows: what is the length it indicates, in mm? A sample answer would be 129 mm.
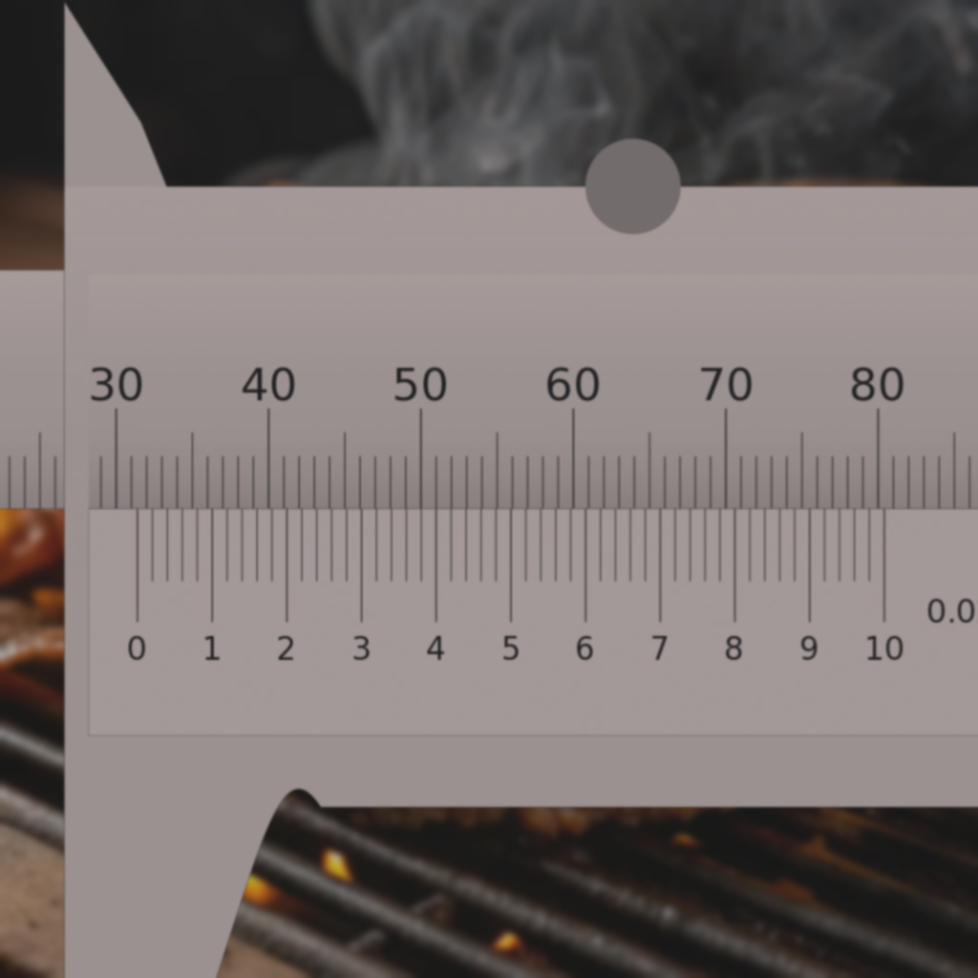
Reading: 31.4 mm
